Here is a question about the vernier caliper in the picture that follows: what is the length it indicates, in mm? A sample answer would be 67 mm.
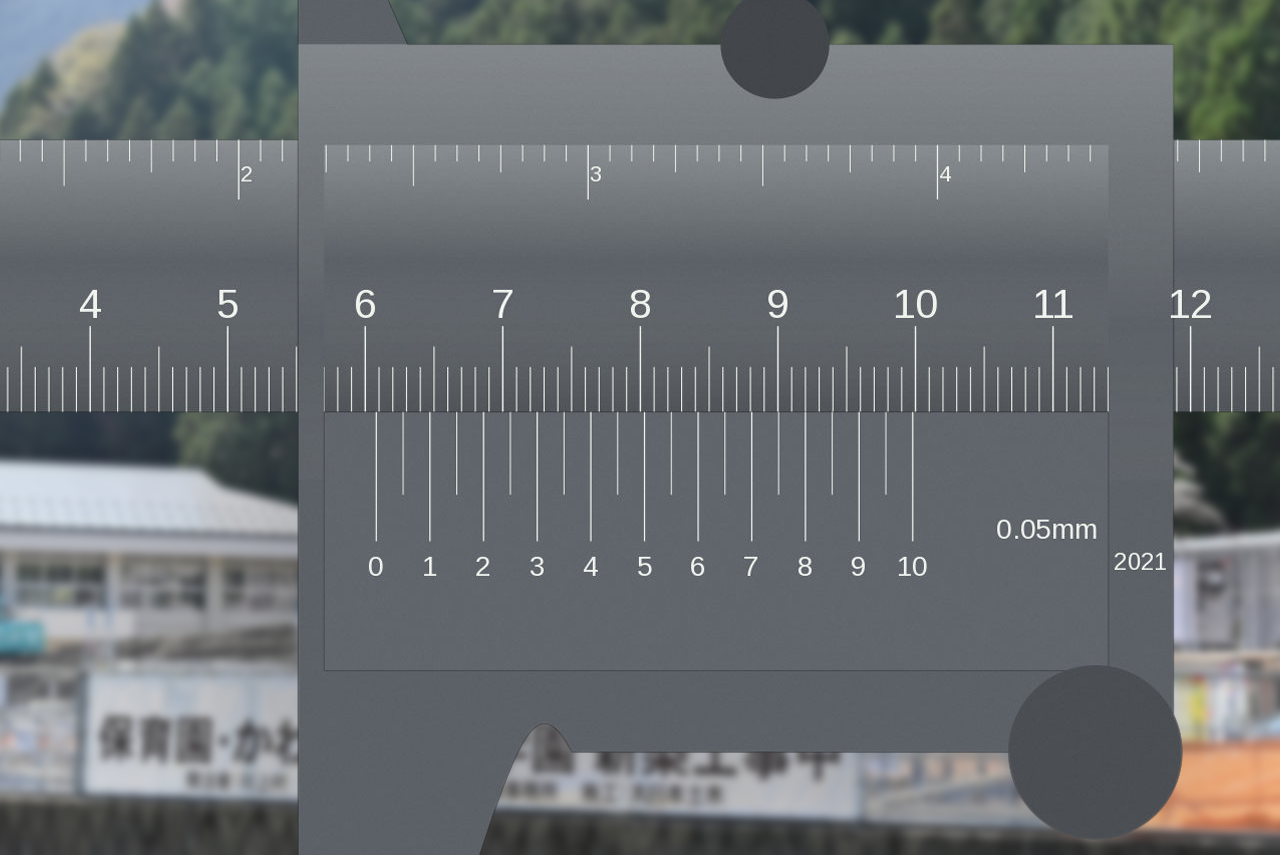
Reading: 60.8 mm
